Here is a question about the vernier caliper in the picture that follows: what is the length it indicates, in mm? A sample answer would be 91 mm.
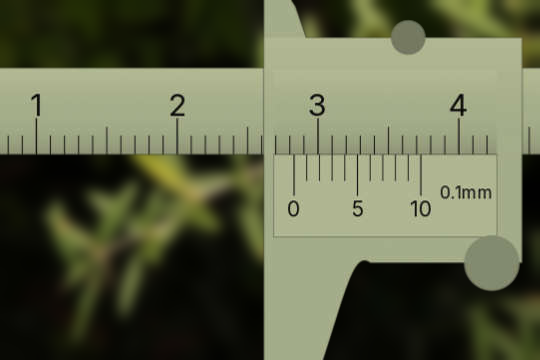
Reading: 28.3 mm
